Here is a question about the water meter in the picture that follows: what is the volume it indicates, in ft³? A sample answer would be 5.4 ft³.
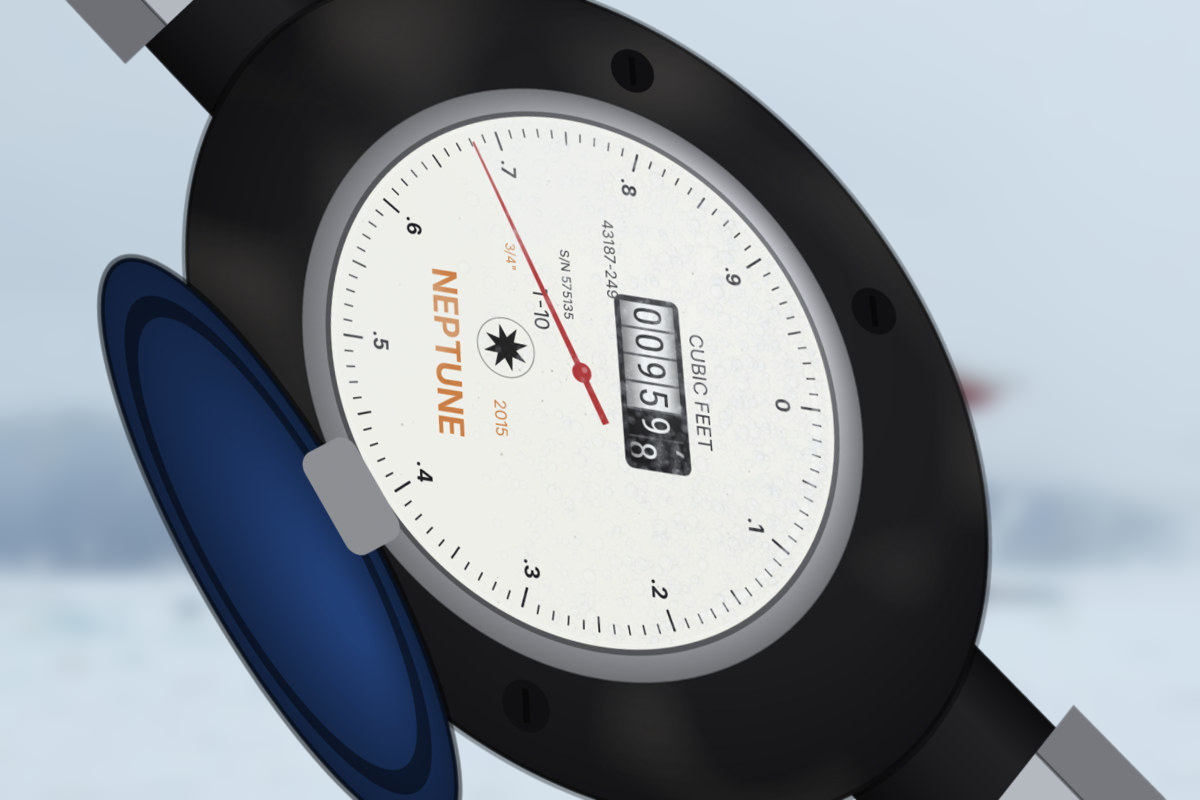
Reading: 9597.68 ft³
